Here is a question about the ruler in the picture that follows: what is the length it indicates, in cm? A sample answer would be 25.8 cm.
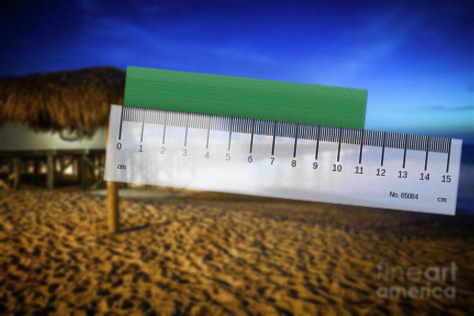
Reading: 11 cm
